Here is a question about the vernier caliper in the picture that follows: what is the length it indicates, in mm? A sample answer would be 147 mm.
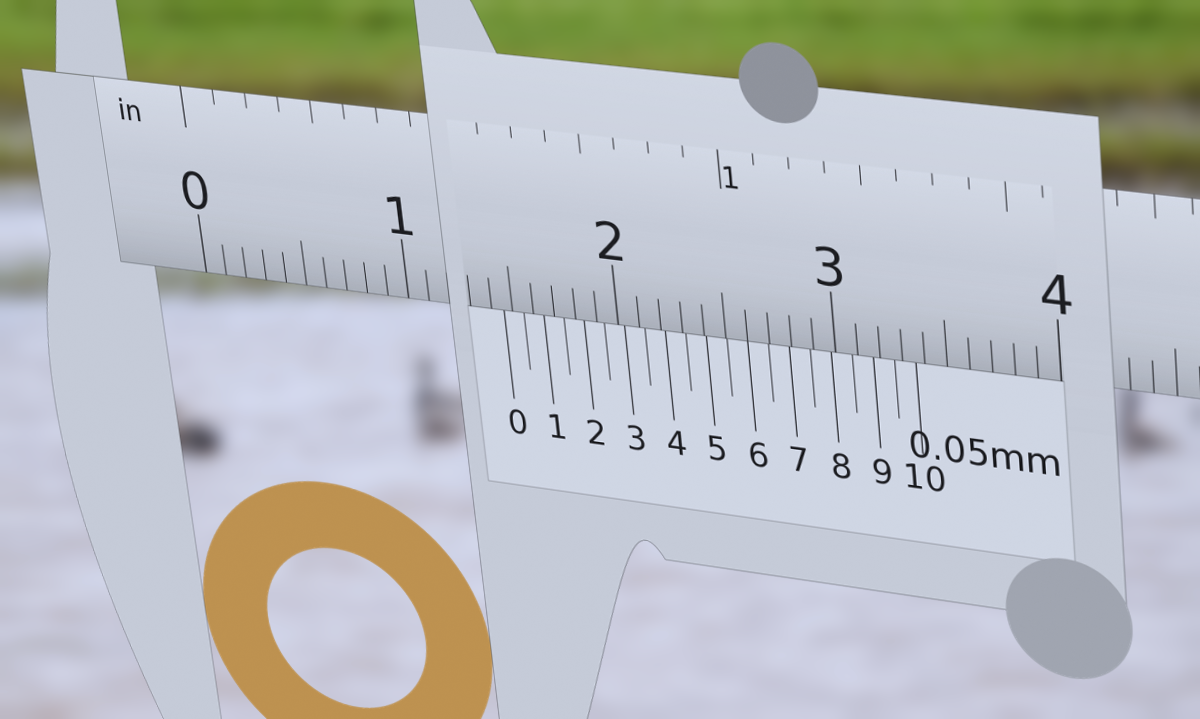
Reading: 14.6 mm
